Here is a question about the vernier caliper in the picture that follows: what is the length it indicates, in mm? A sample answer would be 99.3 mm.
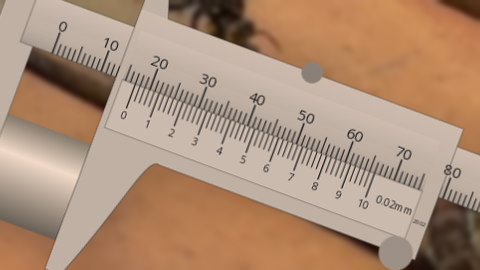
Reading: 17.0 mm
